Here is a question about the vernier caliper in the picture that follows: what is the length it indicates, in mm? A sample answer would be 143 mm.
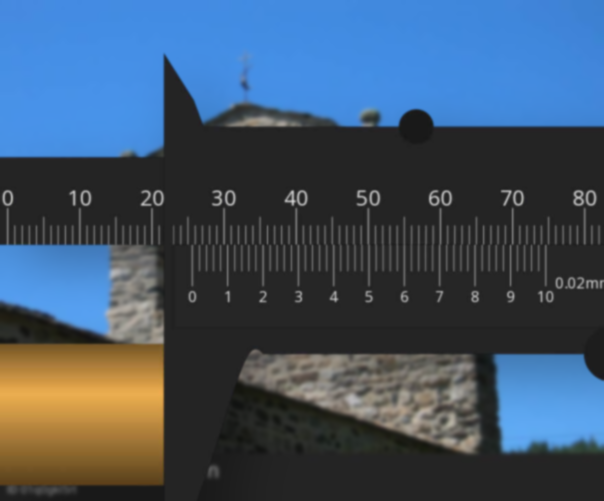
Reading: 25.6 mm
